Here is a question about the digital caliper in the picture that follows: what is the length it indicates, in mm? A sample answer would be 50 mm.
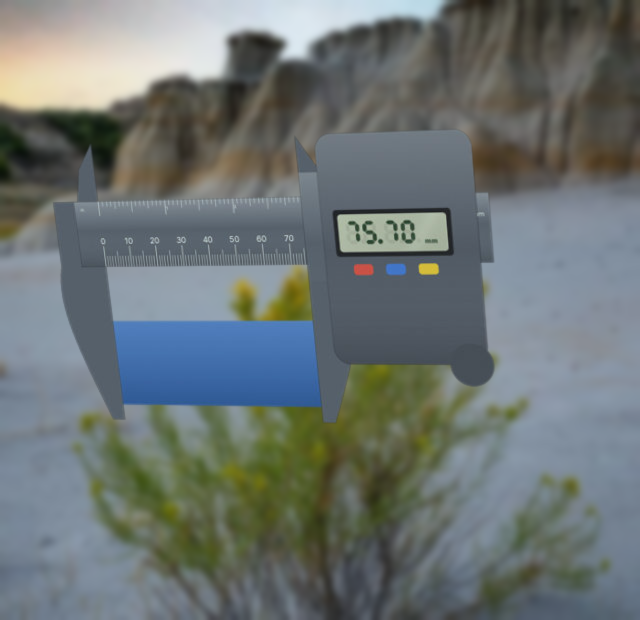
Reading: 75.70 mm
